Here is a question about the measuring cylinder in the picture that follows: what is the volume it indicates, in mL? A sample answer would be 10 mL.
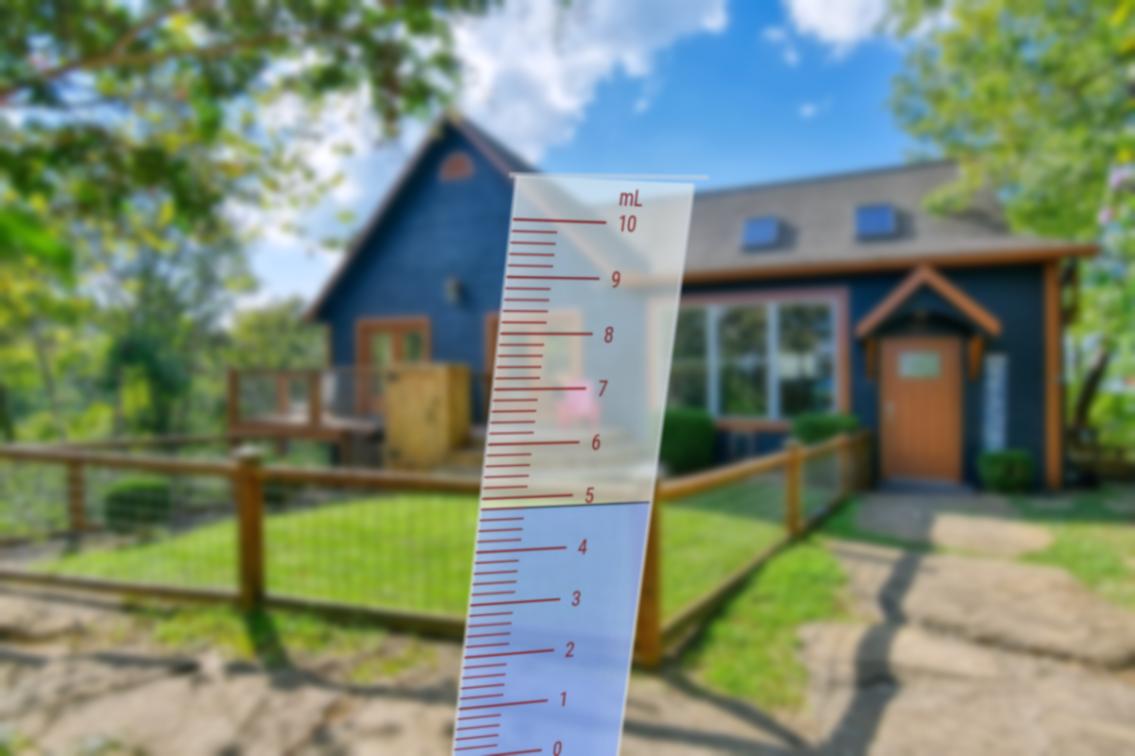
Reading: 4.8 mL
